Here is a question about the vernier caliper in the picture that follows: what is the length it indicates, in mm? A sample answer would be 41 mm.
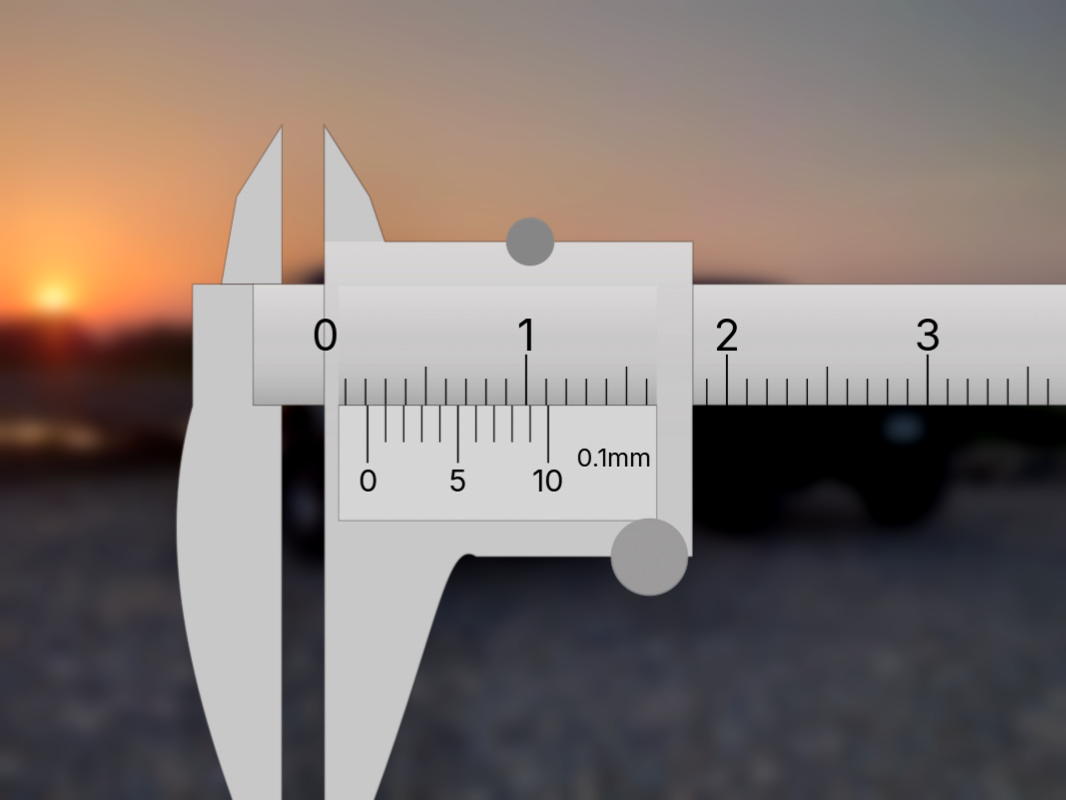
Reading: 2.1 mm
